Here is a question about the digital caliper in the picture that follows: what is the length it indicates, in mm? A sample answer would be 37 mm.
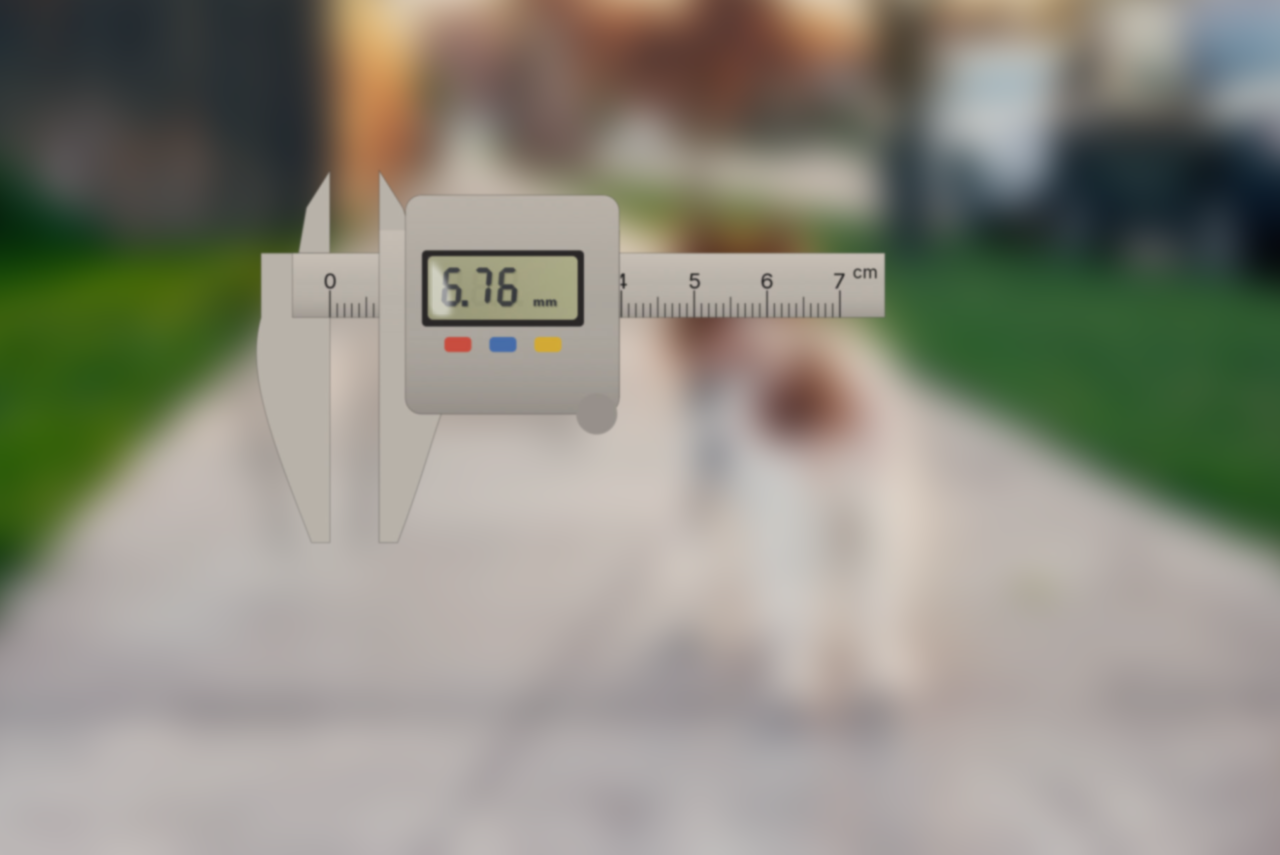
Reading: 6.76 mm
